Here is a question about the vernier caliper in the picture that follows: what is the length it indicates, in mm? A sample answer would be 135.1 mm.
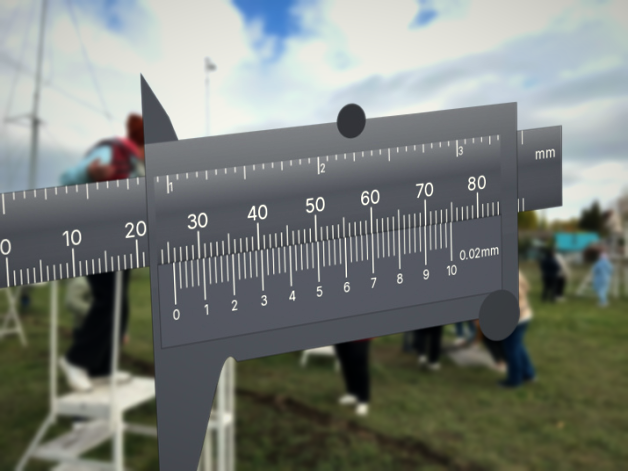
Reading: 25.8 mm
